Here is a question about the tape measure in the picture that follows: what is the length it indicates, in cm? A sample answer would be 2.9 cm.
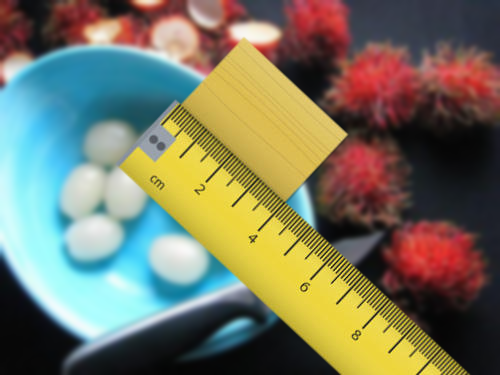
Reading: 4 cm
